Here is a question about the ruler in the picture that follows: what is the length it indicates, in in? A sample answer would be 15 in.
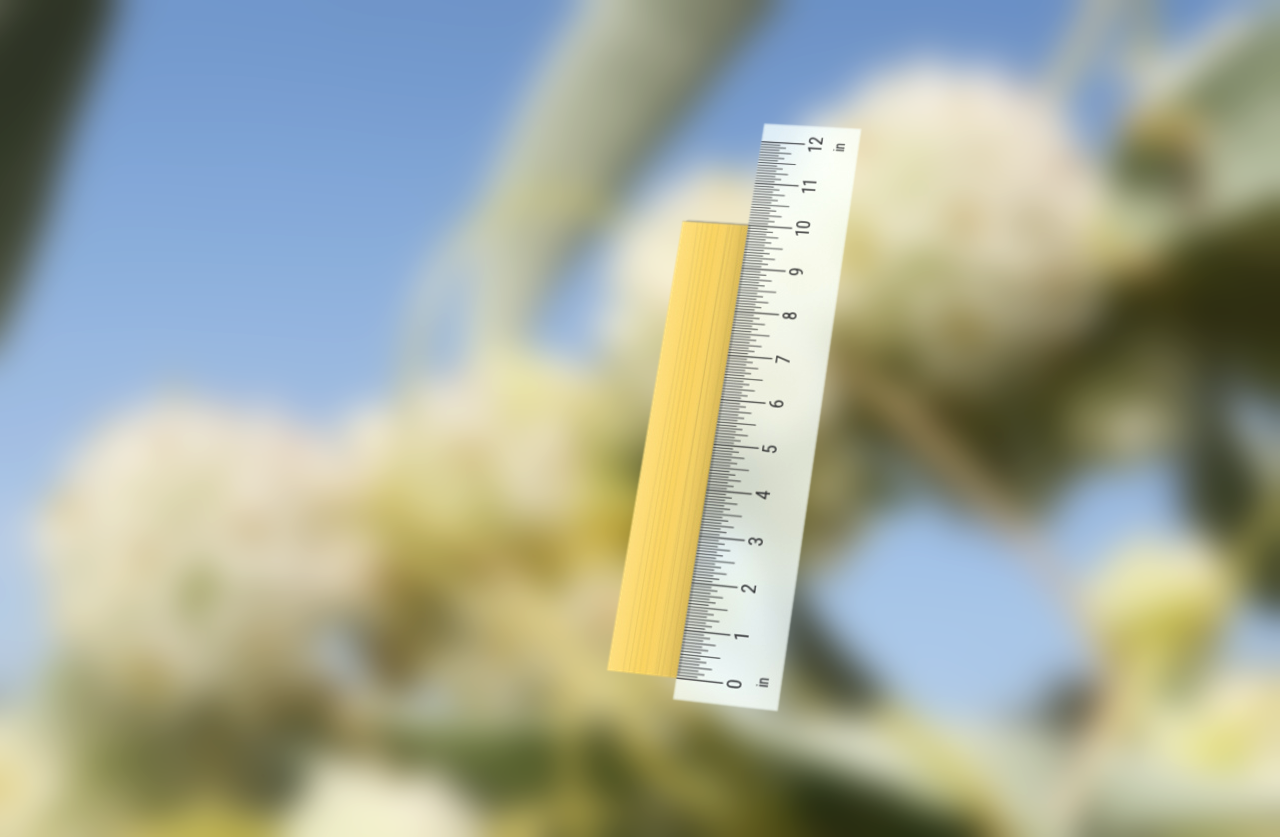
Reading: 10 in
